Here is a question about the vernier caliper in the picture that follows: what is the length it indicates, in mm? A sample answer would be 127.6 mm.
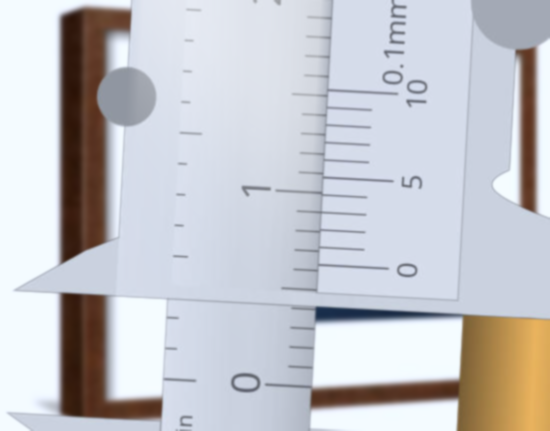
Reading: 6.3 mm
